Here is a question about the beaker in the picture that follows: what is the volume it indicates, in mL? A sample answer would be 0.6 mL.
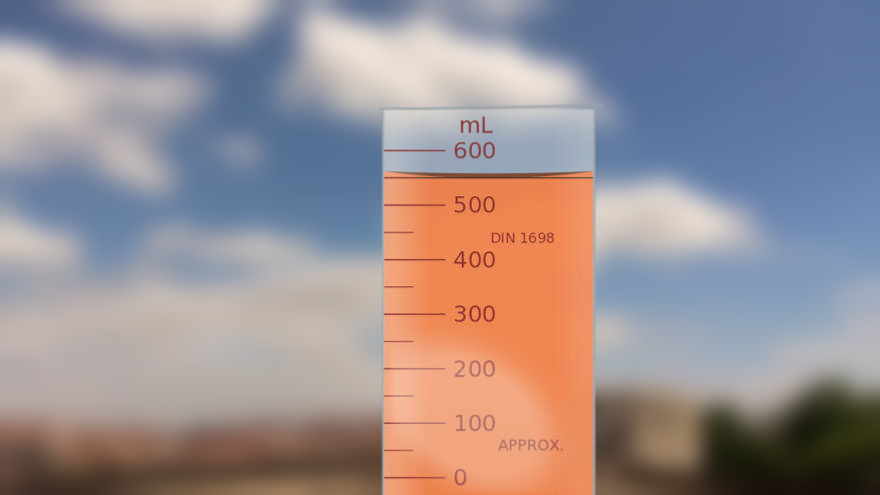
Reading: 550 mL
